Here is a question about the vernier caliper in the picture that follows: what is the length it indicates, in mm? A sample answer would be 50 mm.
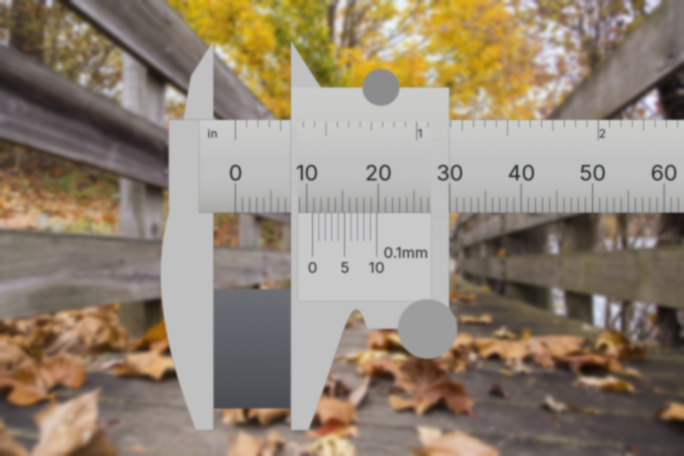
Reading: 10.8 mm
